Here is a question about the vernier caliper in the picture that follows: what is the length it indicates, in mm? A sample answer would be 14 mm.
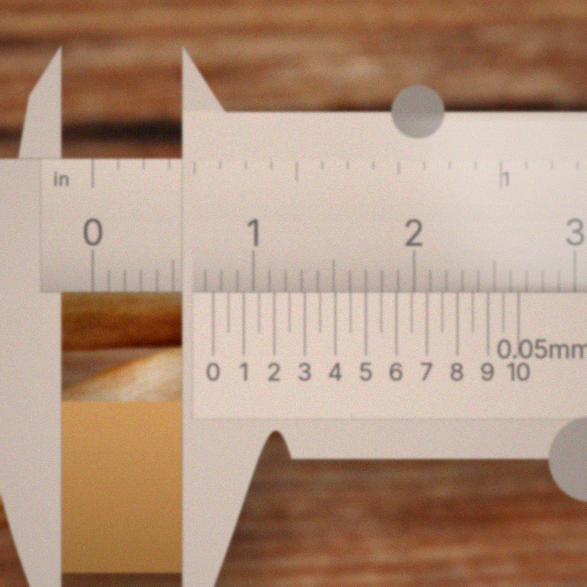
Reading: 7.5 mm
